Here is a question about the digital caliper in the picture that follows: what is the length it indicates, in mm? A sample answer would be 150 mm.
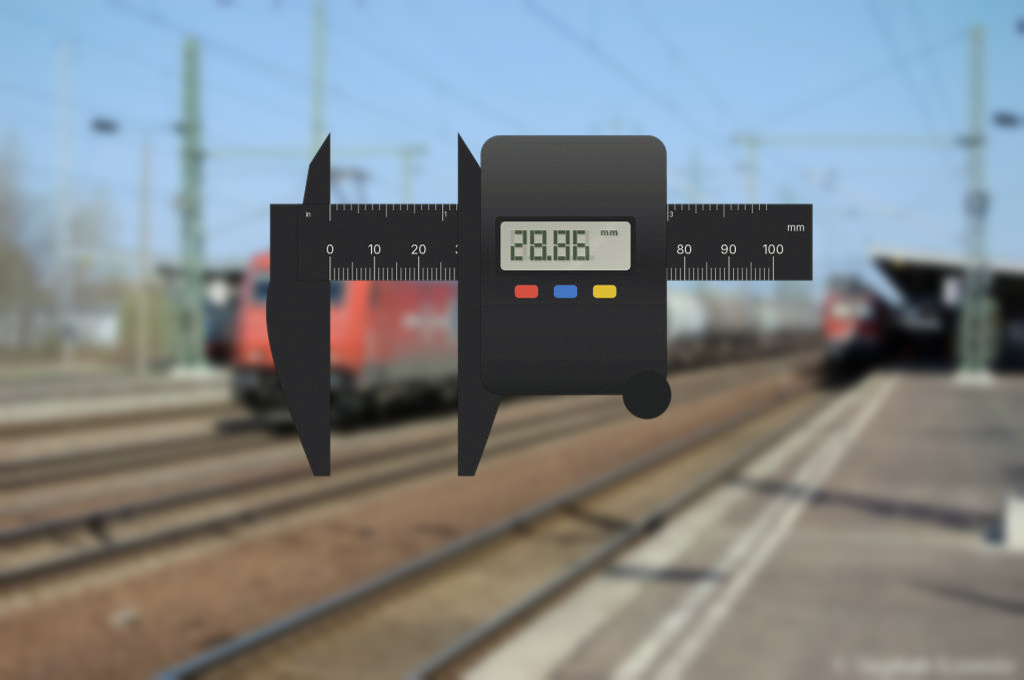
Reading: 28.86 mm
